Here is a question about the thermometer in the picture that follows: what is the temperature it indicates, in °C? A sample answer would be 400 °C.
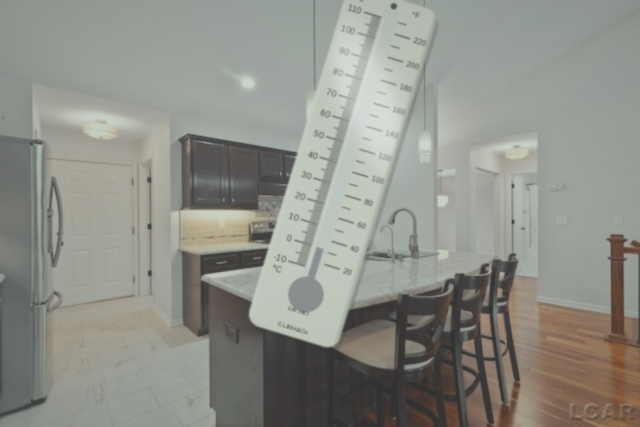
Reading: 0 °C
